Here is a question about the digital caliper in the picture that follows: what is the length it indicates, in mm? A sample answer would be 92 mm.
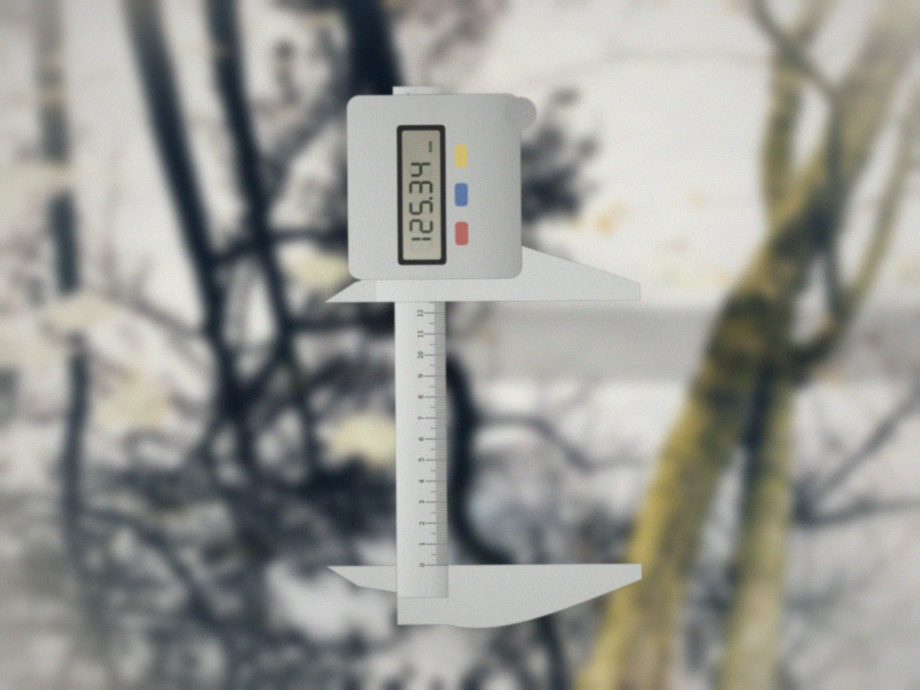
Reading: 125.34 mm
